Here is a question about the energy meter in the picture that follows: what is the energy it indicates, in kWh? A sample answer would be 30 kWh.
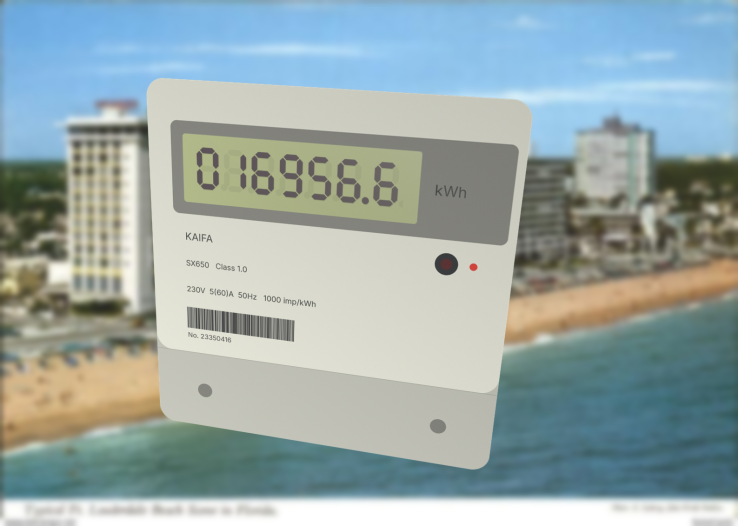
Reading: 16956.6 kWh
